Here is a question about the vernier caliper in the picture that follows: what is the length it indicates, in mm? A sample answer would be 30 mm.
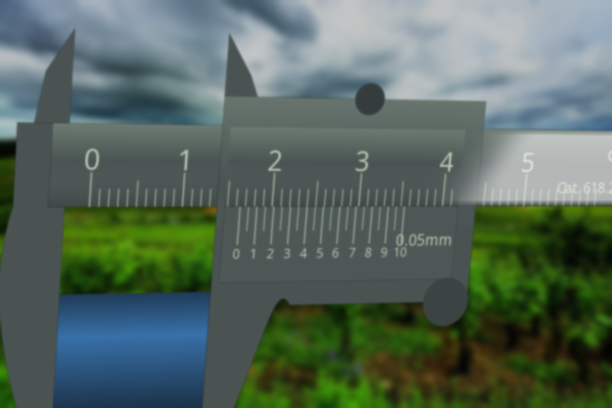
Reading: 16.4 mm
